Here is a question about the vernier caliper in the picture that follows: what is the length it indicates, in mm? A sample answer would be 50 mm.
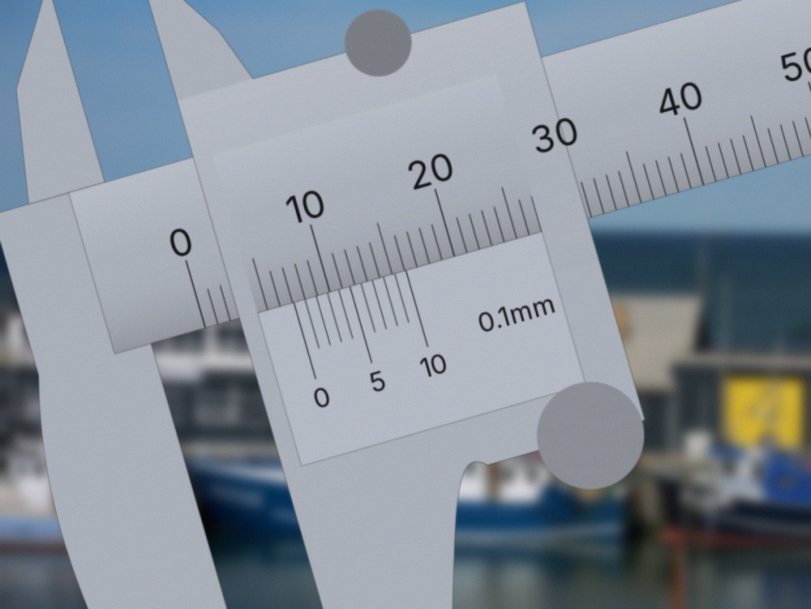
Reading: 7.1 mm
